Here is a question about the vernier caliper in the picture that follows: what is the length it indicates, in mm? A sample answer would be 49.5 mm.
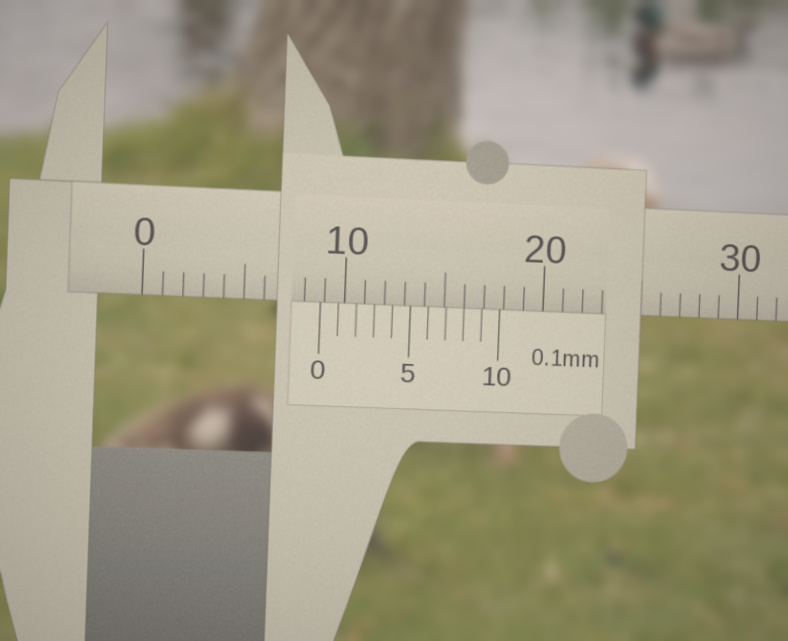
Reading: 8.8 mm
